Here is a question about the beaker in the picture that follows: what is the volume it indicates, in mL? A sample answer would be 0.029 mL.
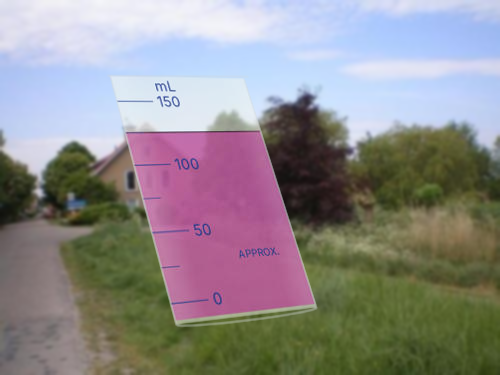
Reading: 125 mL
